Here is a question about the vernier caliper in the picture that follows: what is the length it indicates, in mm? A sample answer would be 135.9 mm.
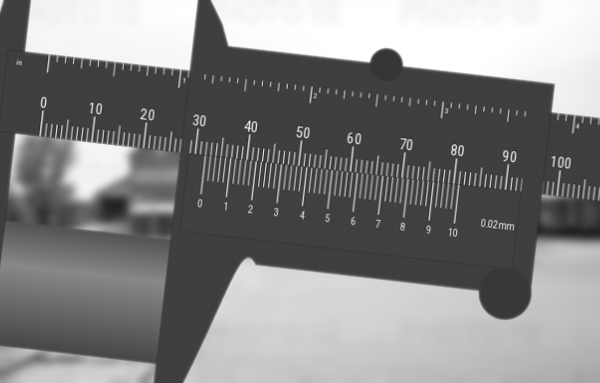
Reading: 32.0 mm
